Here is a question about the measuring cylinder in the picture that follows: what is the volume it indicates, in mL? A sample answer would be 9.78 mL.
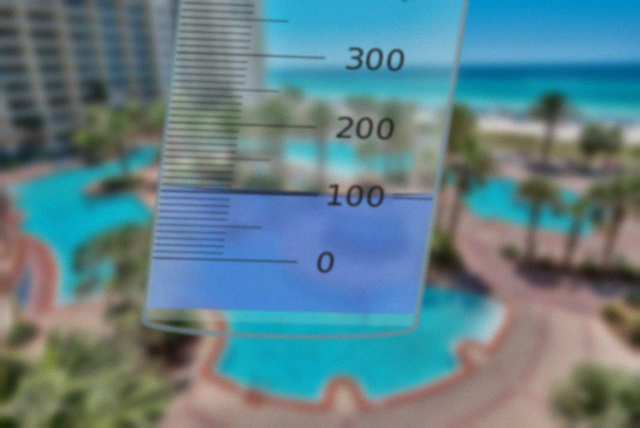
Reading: 100 mL
